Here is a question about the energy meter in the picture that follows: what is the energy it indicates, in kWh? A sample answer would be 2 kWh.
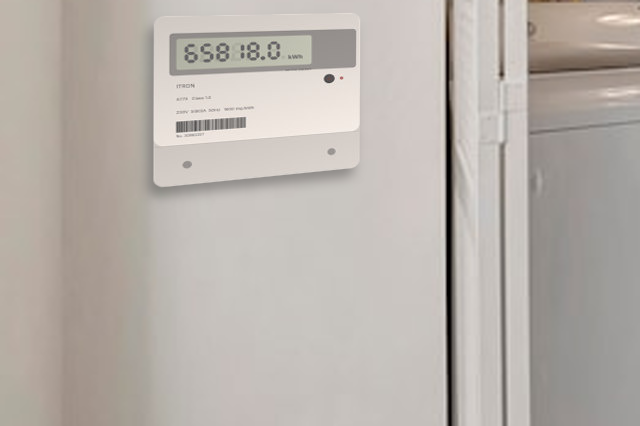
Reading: 65818.0 kWh
